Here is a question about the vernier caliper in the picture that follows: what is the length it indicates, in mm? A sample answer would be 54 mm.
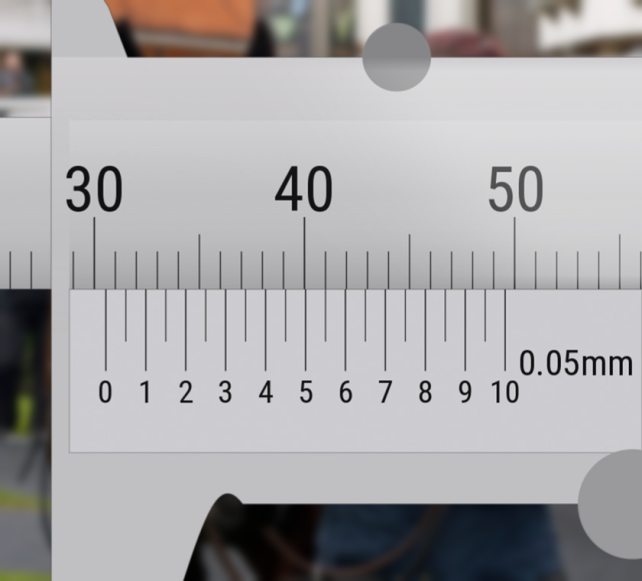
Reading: 30.55 mm
